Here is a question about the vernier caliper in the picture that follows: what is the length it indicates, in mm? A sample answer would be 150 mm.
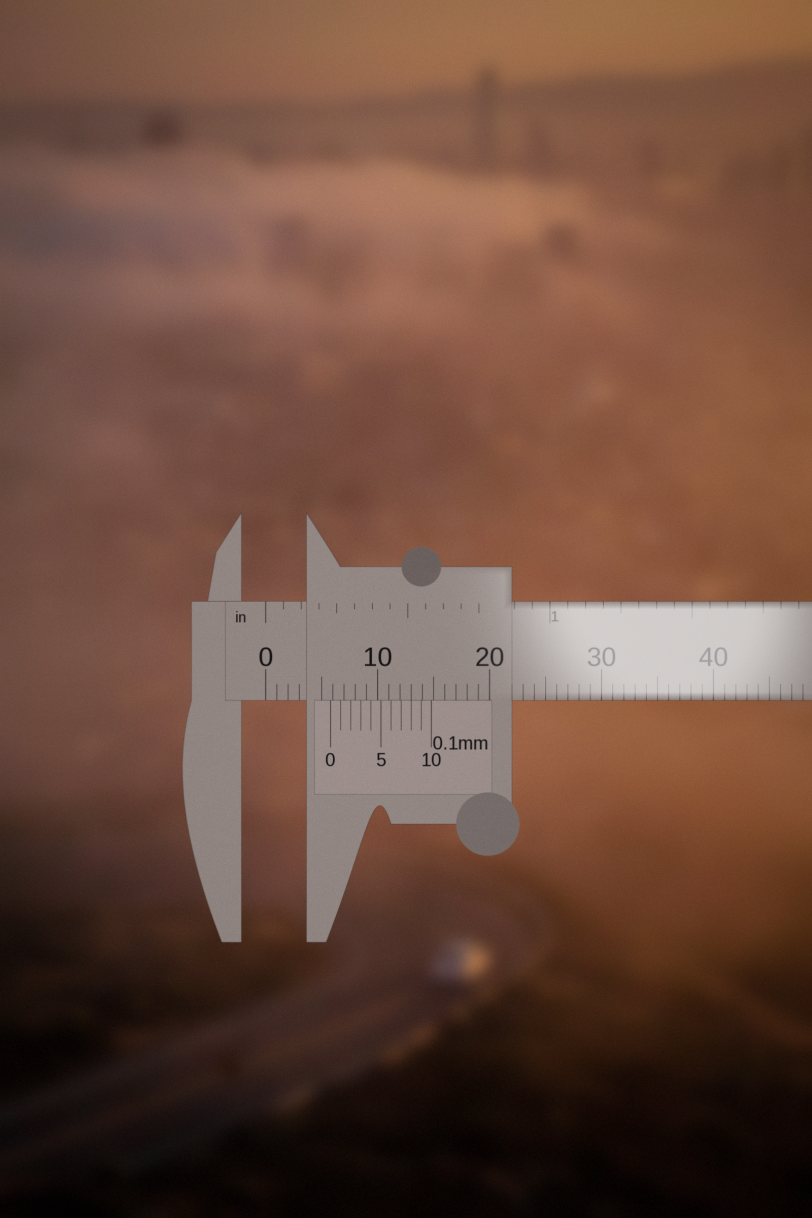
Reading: 5.8 mm
